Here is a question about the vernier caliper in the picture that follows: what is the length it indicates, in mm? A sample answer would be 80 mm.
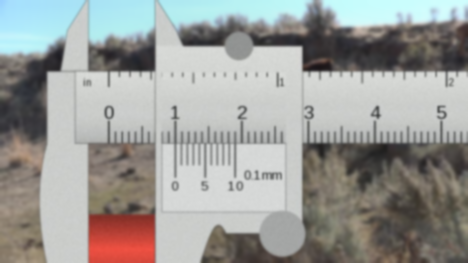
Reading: 10.0 mm
